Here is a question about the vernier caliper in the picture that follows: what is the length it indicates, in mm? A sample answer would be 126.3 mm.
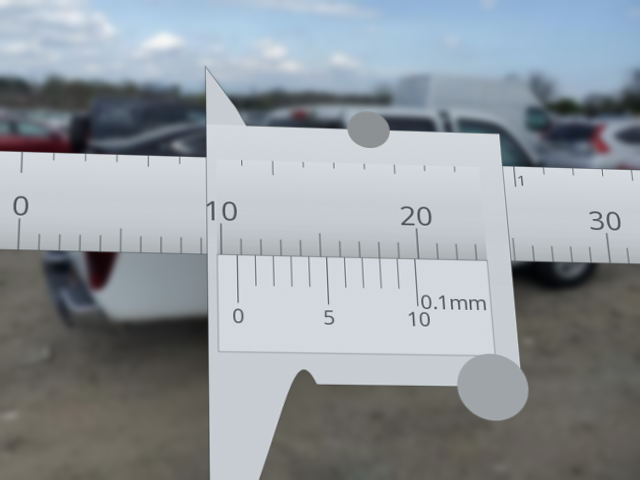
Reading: 10.8 mm
